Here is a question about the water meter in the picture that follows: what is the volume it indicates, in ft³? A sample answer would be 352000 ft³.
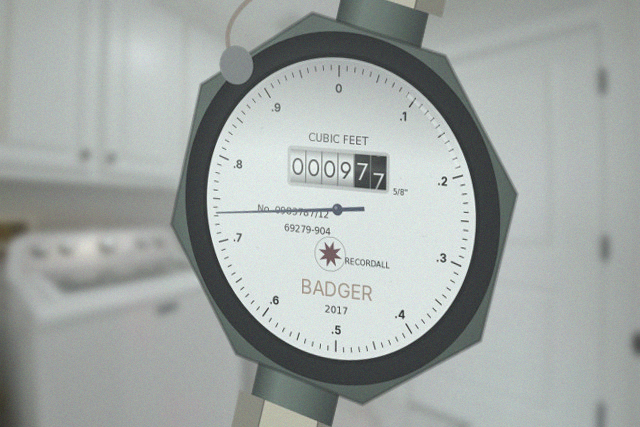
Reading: 976.73 ft³
